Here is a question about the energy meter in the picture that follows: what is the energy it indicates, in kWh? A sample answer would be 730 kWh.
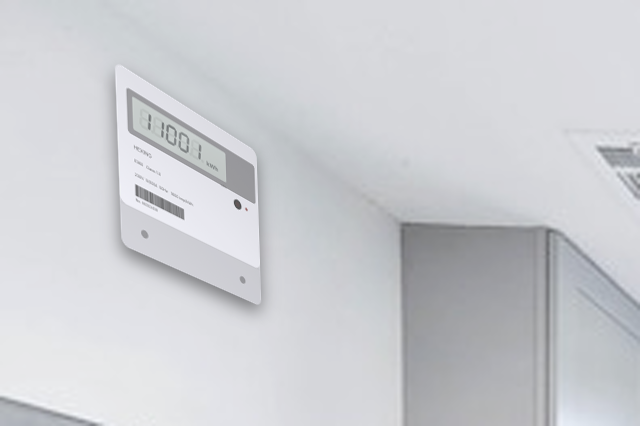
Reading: 11001 kWh
